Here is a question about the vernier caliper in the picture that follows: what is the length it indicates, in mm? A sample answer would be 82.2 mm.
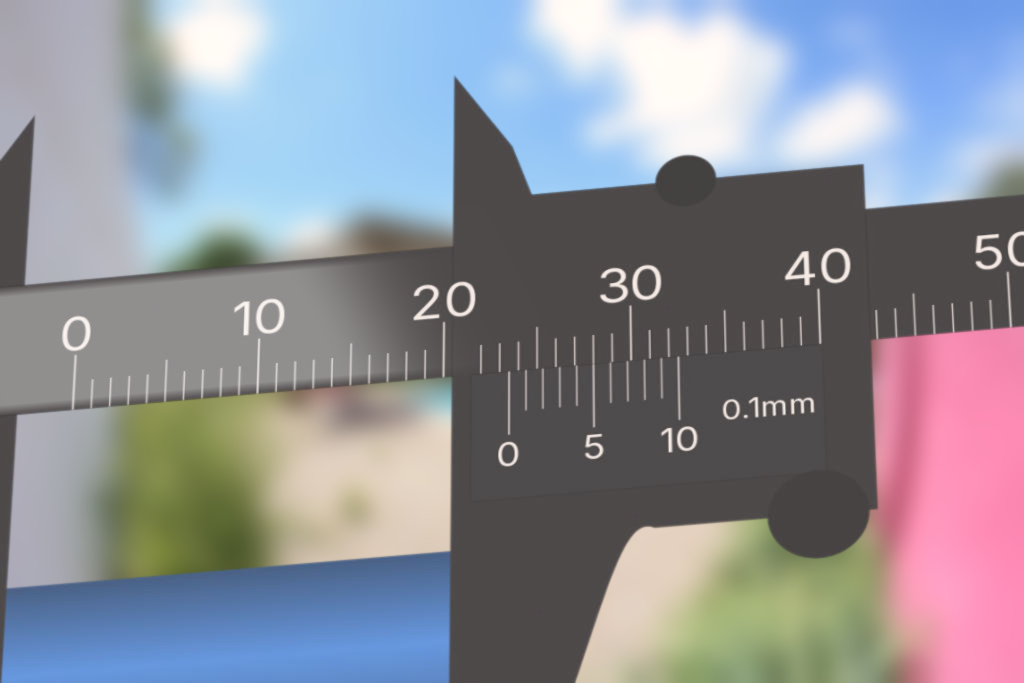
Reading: 23.5 mm
